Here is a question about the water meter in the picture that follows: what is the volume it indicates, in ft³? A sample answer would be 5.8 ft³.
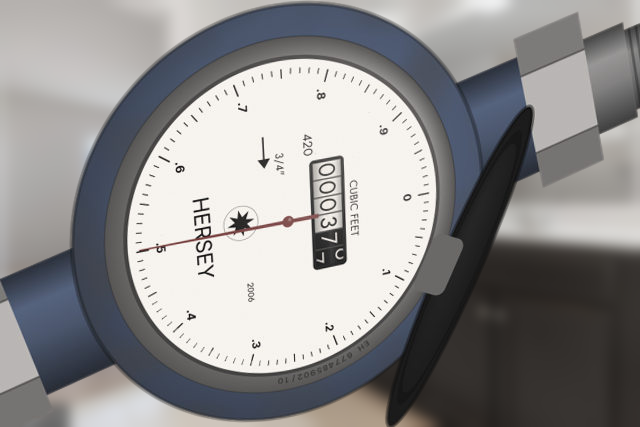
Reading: 376.50 ft³
